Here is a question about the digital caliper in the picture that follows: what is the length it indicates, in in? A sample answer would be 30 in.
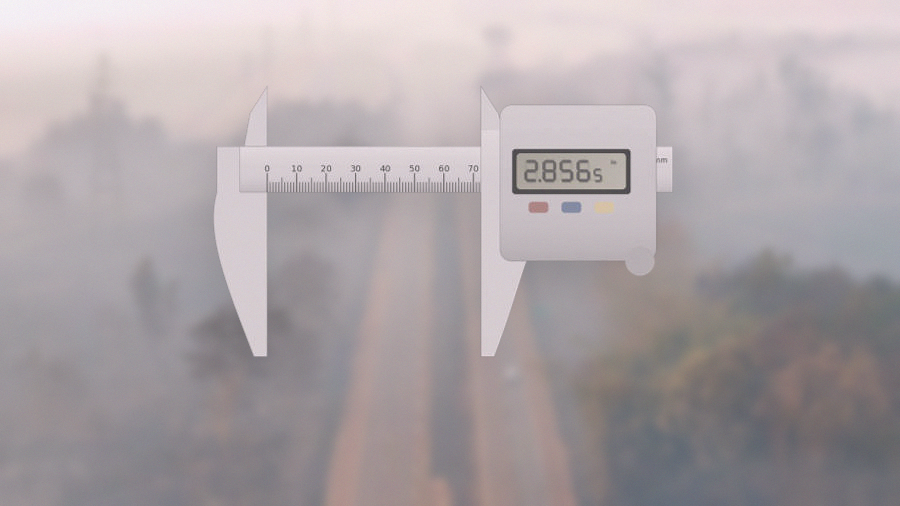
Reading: 2.8565 in
